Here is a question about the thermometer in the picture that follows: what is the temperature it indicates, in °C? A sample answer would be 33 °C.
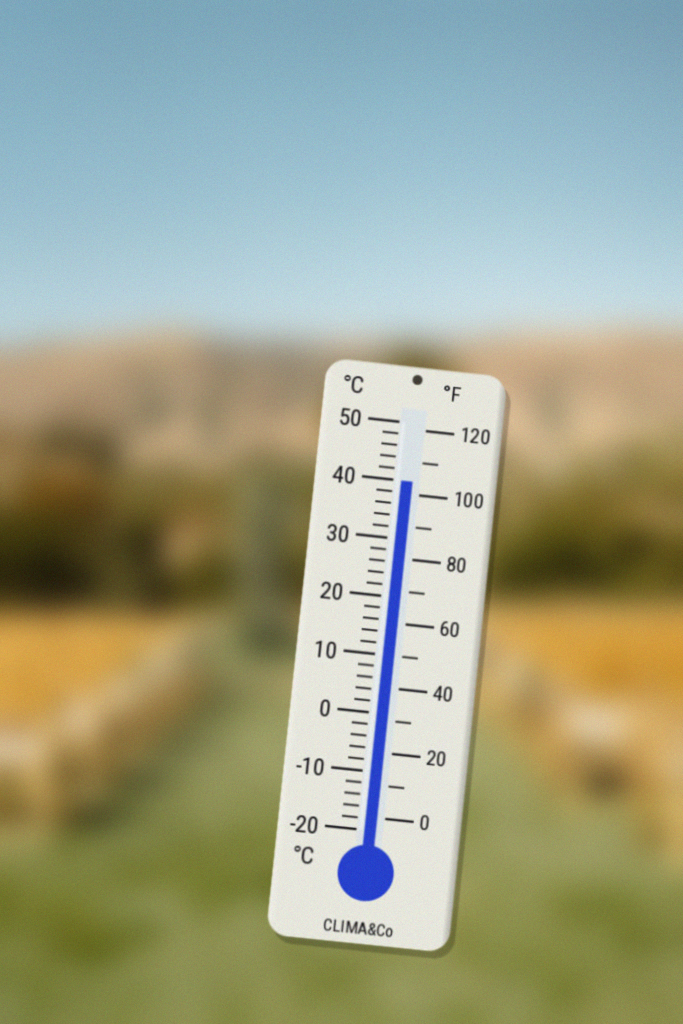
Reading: 40 °C
